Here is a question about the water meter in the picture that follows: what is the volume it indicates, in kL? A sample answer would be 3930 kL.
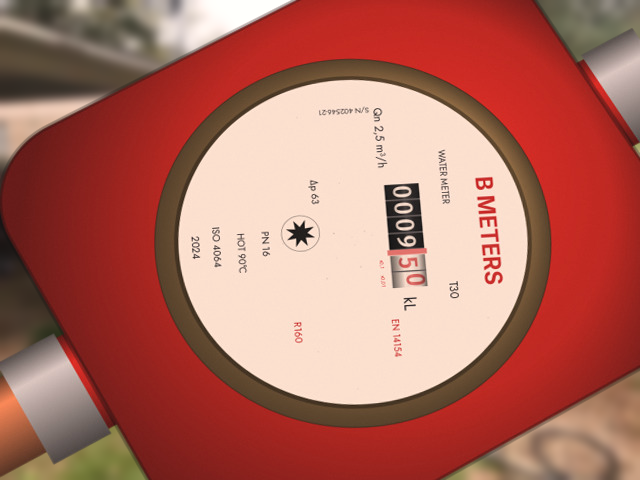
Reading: 9.50 kL
